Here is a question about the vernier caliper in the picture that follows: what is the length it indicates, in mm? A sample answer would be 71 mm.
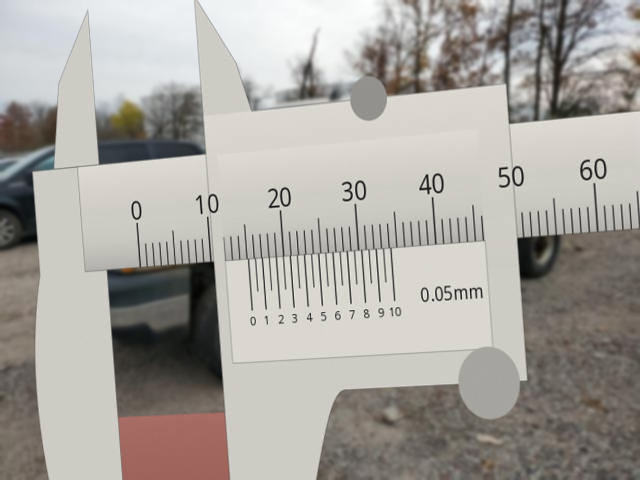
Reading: 15.2 mm
